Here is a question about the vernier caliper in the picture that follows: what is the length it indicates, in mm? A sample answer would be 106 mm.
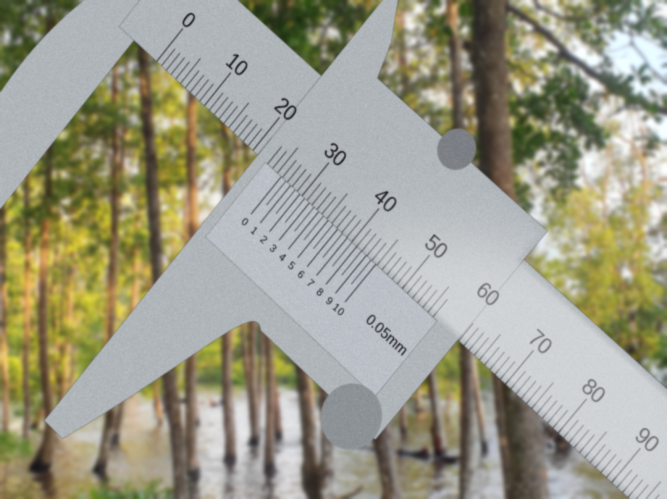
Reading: 25.8 mm
